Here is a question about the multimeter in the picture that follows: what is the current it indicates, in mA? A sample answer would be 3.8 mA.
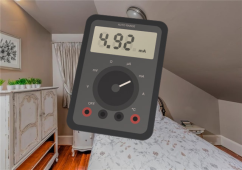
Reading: 4.92 mA
